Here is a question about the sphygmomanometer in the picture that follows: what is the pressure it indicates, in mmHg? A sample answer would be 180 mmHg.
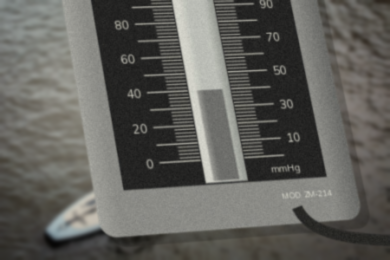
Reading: 40 mmHg
